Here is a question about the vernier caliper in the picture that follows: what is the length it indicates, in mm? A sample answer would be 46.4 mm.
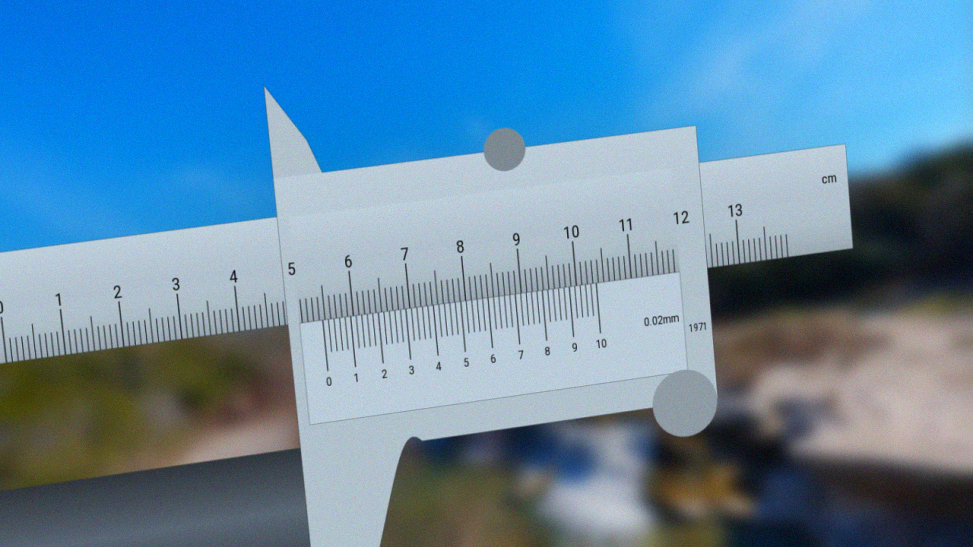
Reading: 54.6 mm
